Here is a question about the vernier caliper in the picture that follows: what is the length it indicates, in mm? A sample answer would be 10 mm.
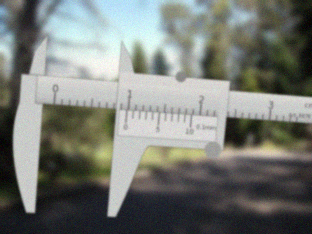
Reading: 9.8 mm
